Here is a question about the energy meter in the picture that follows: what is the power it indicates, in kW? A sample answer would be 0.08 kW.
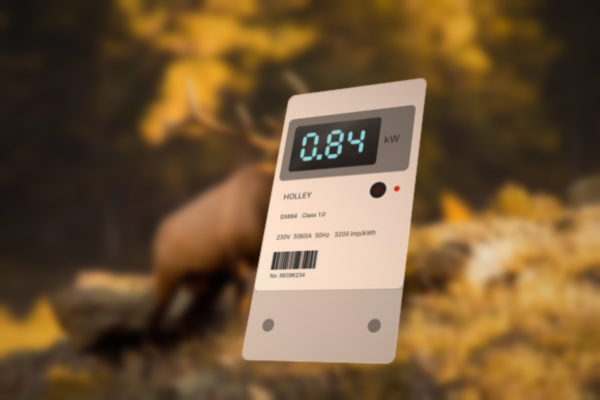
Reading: 0.84 kW
